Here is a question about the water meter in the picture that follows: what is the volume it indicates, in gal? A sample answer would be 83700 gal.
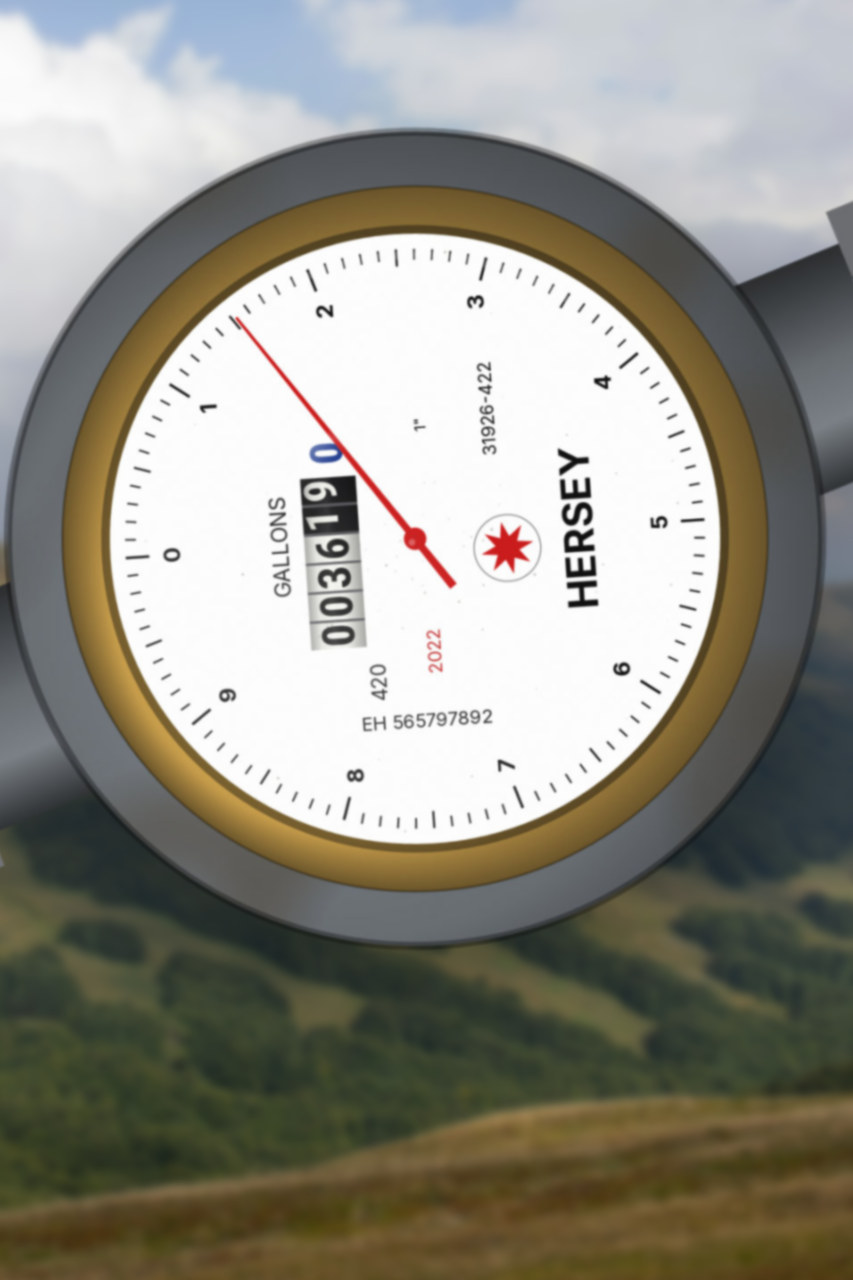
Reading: 36191.5 gal
